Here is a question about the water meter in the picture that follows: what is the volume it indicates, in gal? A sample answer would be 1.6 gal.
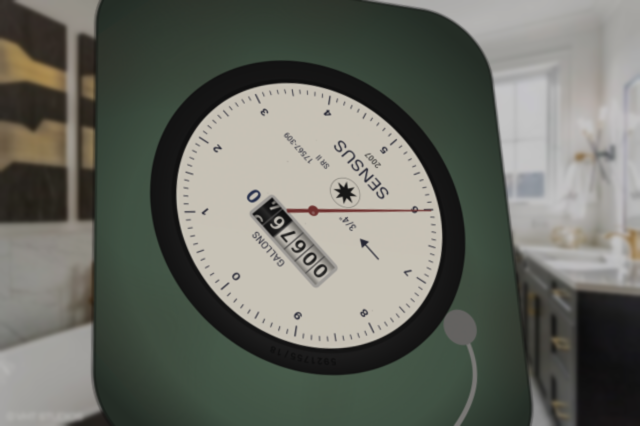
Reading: 67636.0 gal
